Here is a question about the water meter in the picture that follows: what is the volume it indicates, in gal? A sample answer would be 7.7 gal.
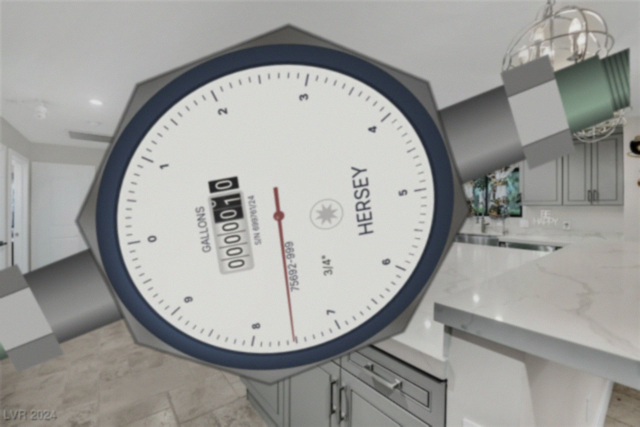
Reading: 7.5 gal
